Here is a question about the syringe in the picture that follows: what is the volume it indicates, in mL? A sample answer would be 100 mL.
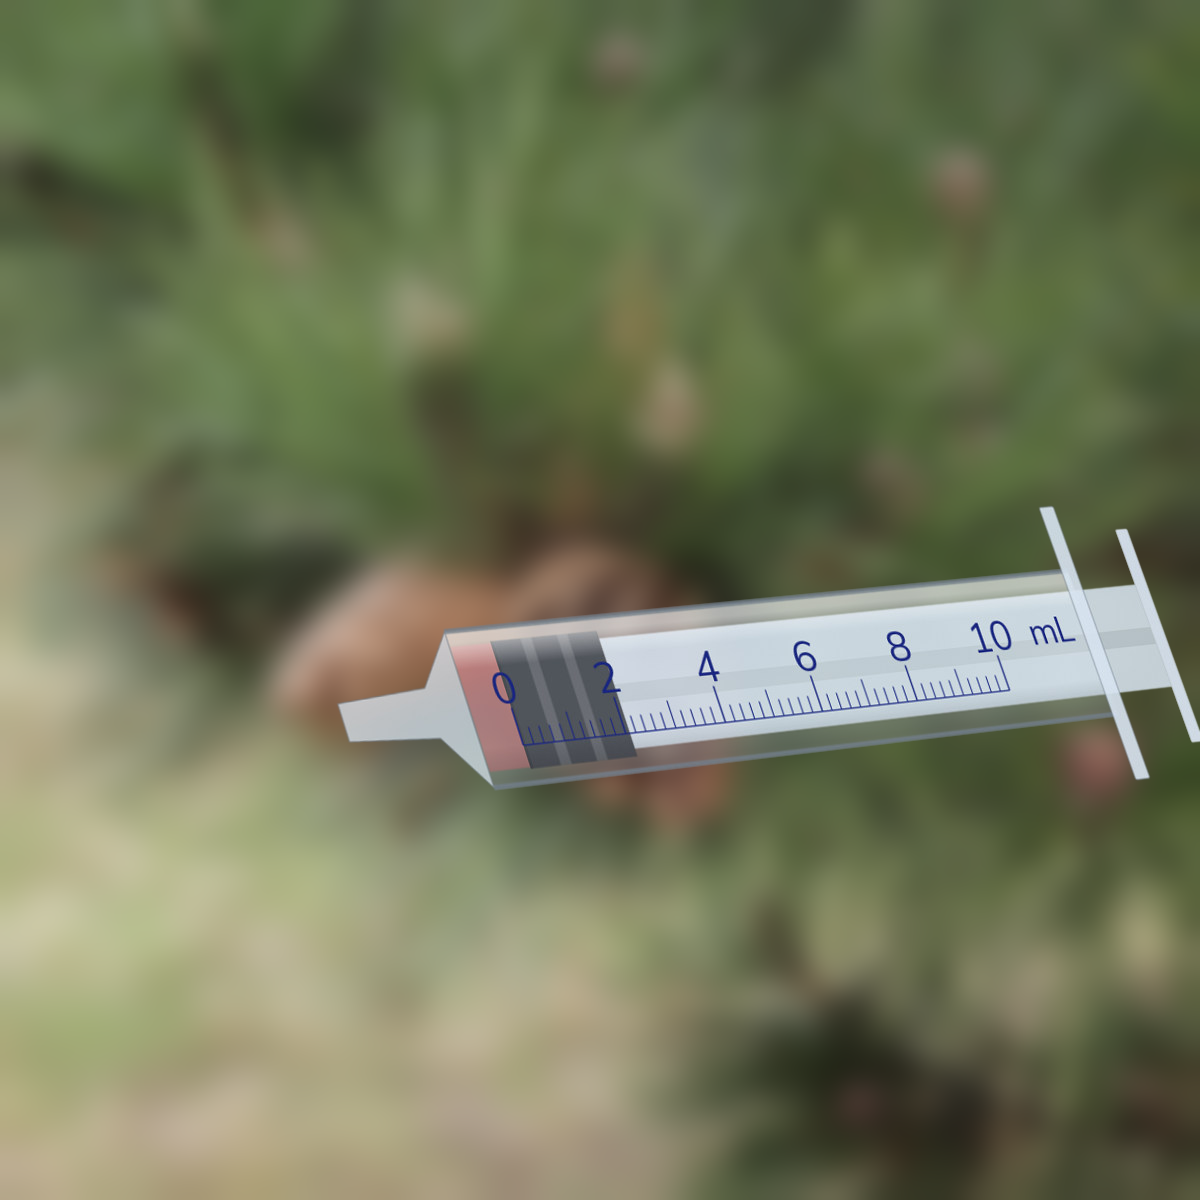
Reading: 0 mL
